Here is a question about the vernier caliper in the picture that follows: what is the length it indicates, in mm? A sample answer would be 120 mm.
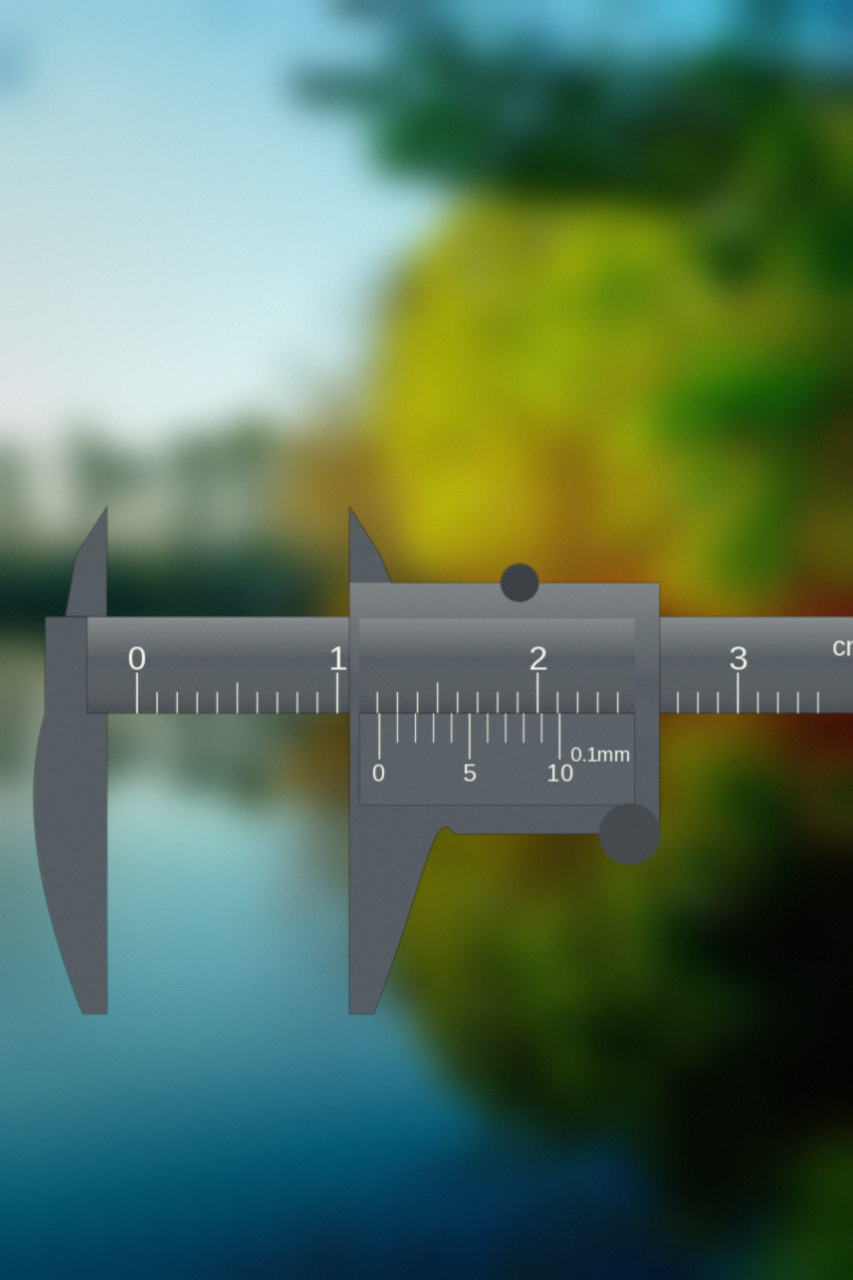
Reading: 12.1 mm
